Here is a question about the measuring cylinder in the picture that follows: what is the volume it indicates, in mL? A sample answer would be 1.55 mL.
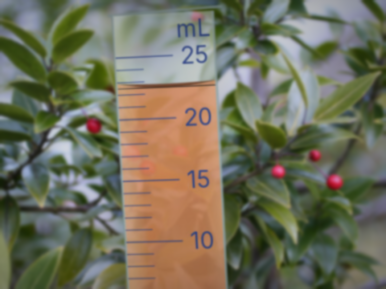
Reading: 22.5 mL
